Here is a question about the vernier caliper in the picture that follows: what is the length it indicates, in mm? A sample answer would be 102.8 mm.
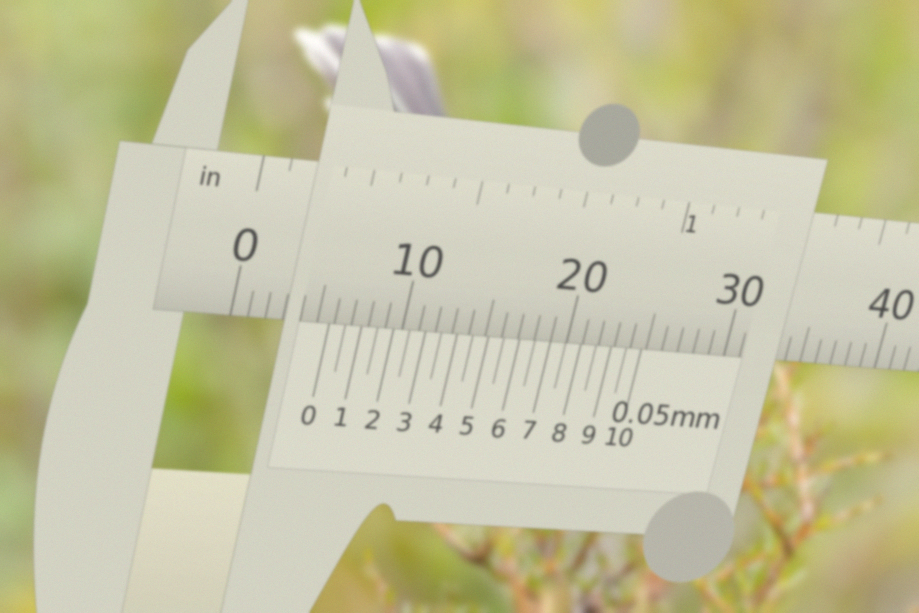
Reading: 5.7 mm
